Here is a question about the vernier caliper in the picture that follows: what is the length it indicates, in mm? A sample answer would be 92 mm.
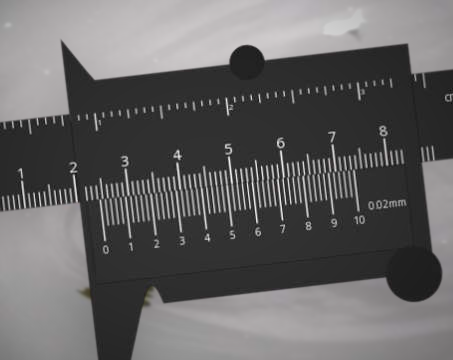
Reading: 24.5 mm
